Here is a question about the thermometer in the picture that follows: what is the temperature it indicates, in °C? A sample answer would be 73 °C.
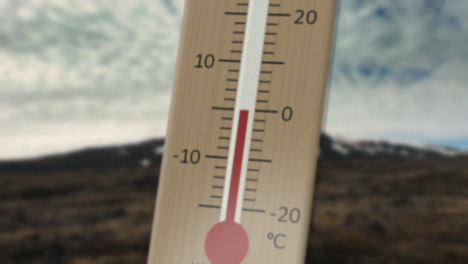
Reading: 0 °C
